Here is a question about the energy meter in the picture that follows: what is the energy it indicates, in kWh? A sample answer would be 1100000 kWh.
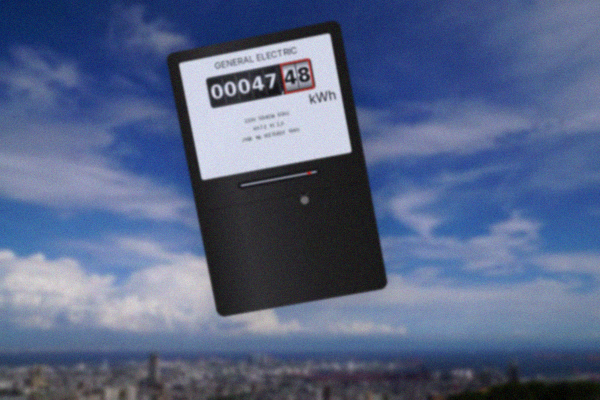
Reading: 47.48 kWh
